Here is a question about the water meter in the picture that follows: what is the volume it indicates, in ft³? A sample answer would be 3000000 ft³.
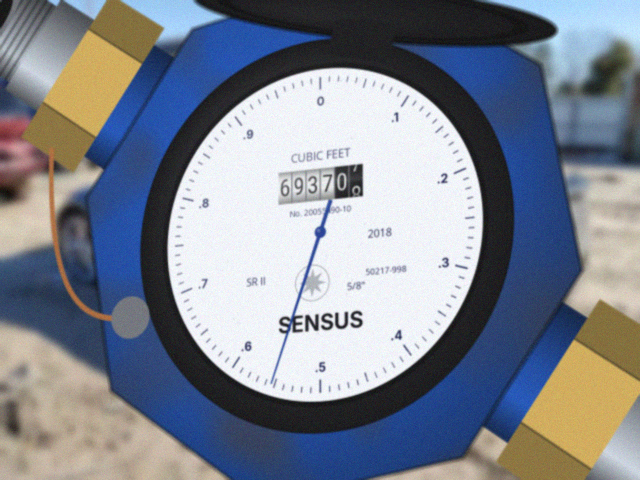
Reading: 693707.55 ft³
